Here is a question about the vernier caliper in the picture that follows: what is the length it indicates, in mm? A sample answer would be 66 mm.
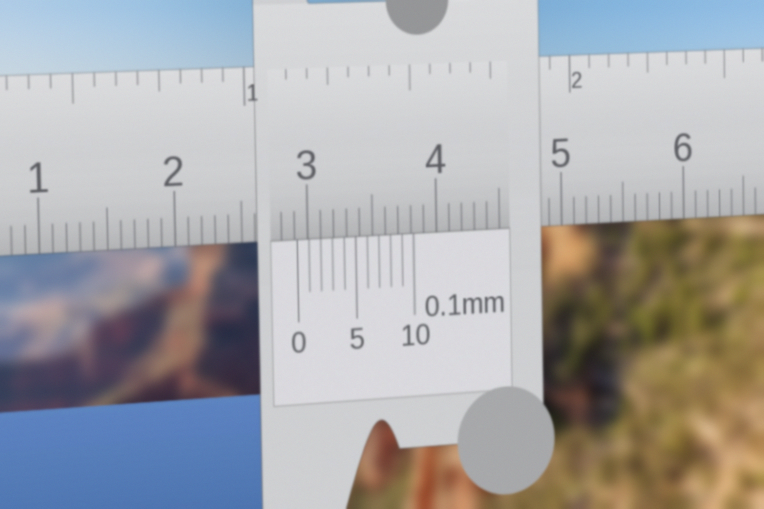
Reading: 29.2 mm
